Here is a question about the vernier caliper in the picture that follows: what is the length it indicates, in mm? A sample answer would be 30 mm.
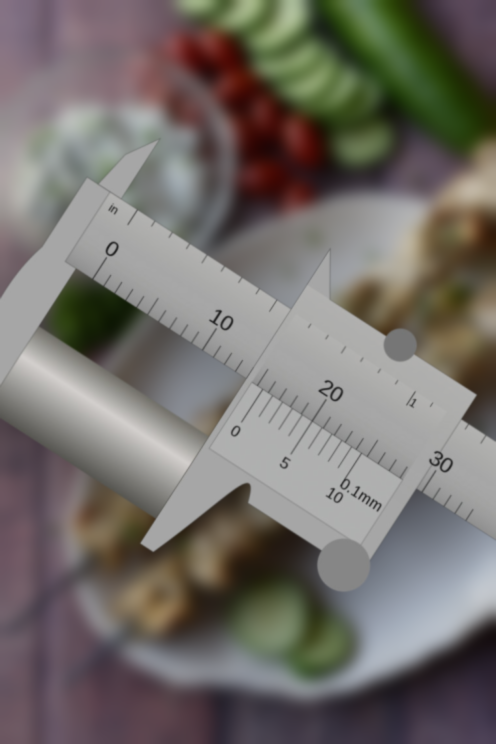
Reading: 15.5 mm
